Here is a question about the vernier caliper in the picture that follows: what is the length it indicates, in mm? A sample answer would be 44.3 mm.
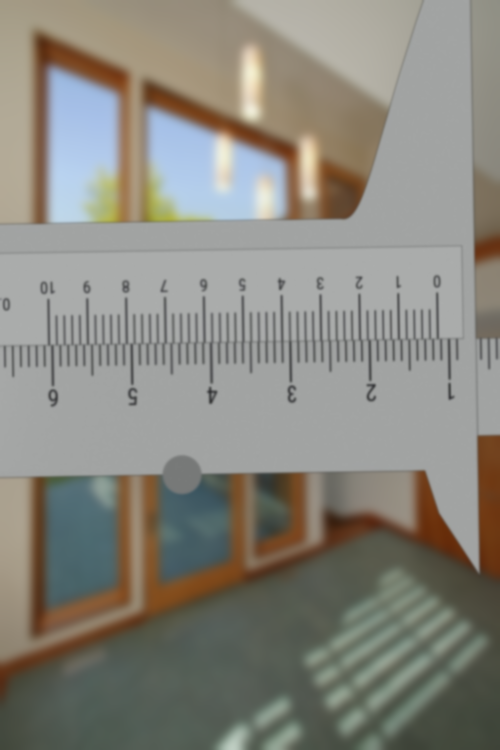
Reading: 11.4 mm
